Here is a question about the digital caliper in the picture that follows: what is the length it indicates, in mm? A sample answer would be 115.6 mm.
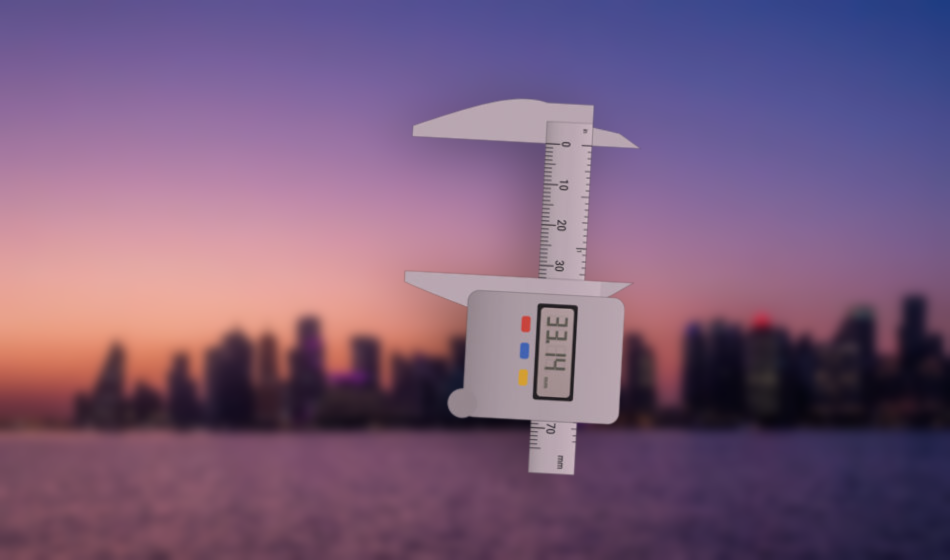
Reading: 33.14 mm
